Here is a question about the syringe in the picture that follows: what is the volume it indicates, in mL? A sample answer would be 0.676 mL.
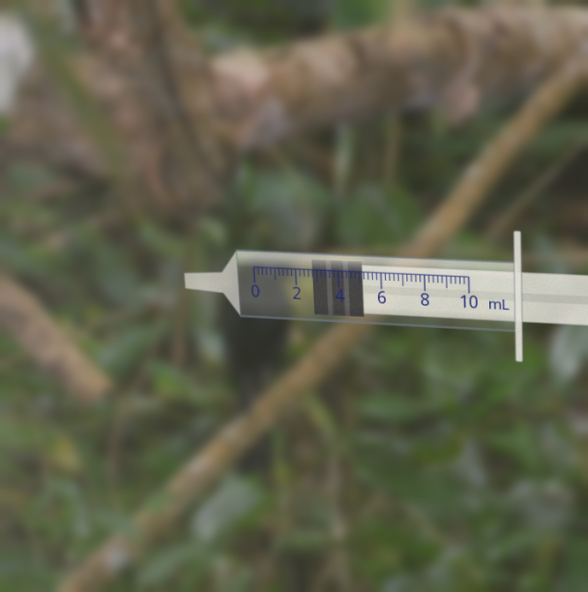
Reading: 2.8 mL
